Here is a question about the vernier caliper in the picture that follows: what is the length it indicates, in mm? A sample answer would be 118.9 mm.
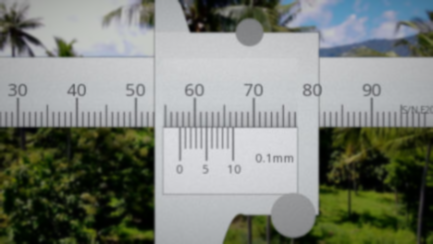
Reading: 57.5 mm
